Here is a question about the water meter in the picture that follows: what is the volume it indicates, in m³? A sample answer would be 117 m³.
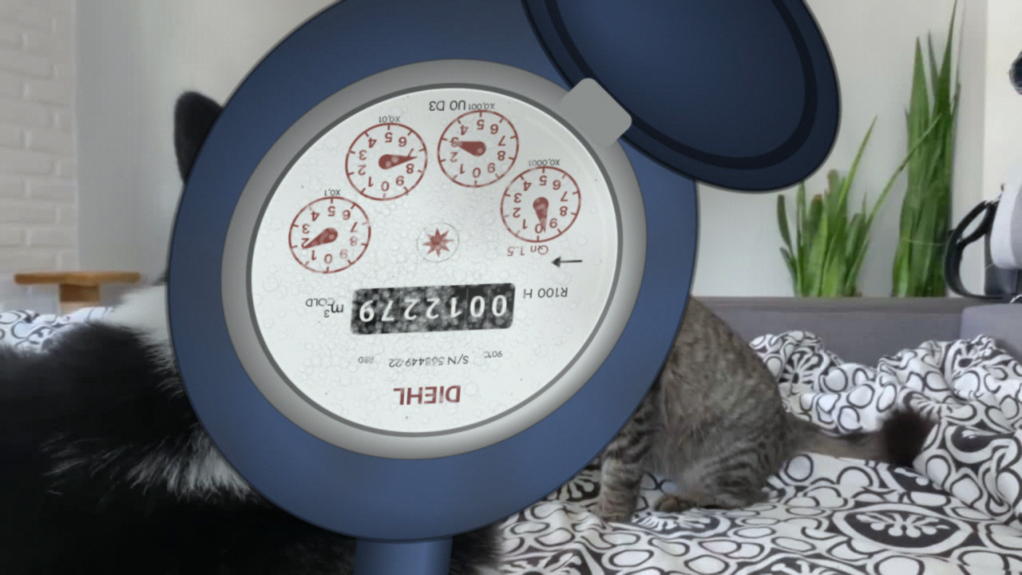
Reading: 12279.1729 m³
